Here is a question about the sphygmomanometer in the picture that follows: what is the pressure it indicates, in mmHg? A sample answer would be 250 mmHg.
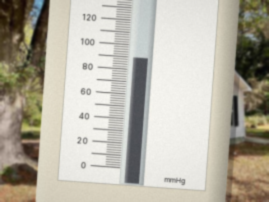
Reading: 90 mmHg
